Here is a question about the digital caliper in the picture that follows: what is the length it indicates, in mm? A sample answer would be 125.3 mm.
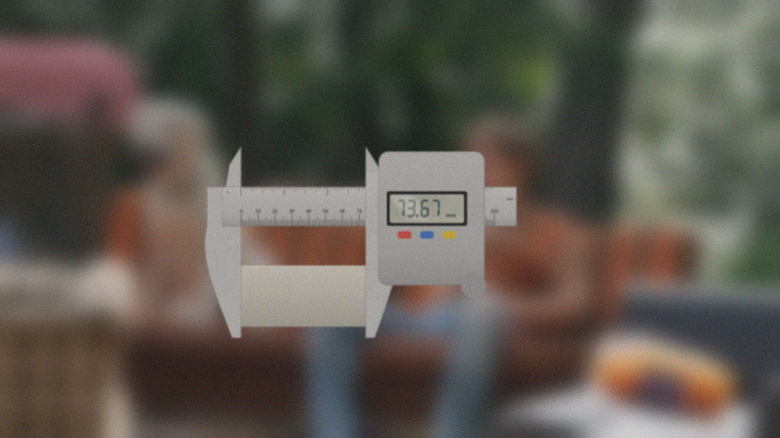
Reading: 73.67 mm
